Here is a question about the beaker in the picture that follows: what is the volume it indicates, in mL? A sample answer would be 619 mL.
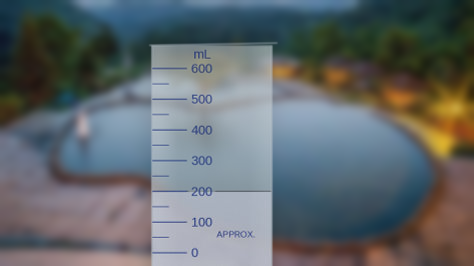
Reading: 200 mL
